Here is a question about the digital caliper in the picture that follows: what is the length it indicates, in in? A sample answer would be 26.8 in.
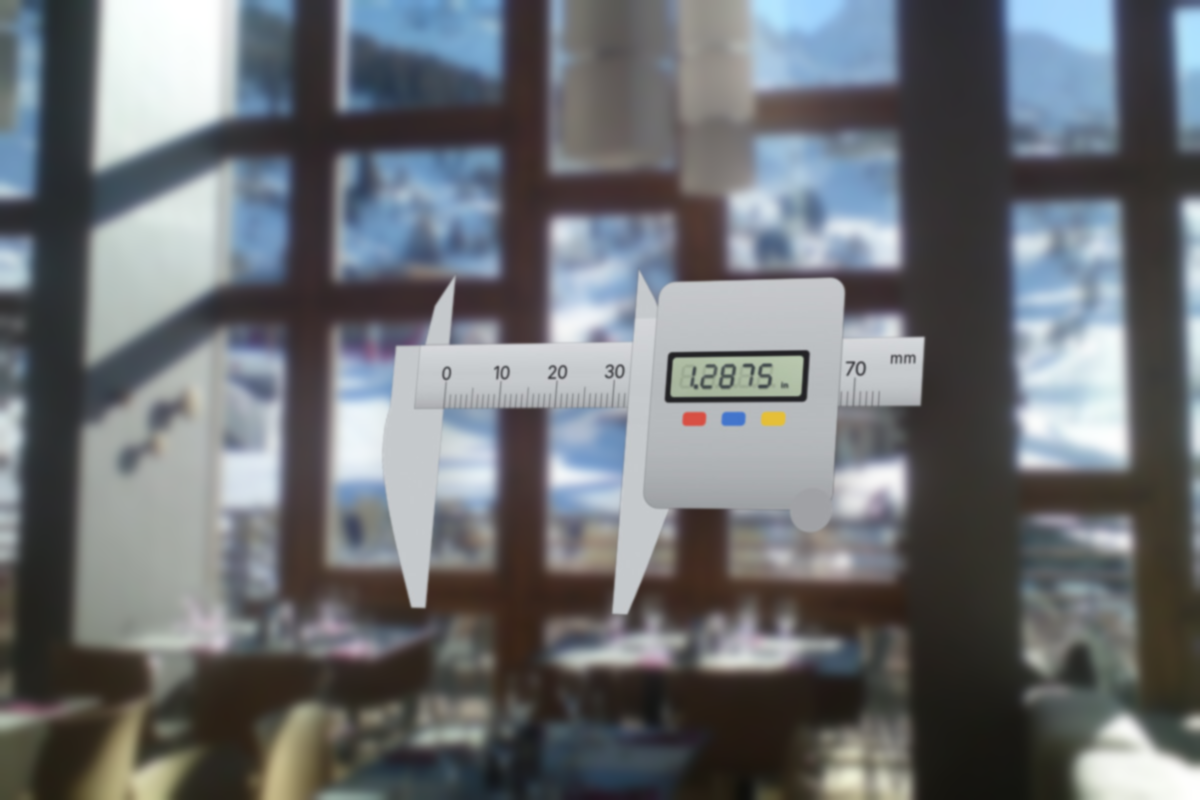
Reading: 1.2875 in
